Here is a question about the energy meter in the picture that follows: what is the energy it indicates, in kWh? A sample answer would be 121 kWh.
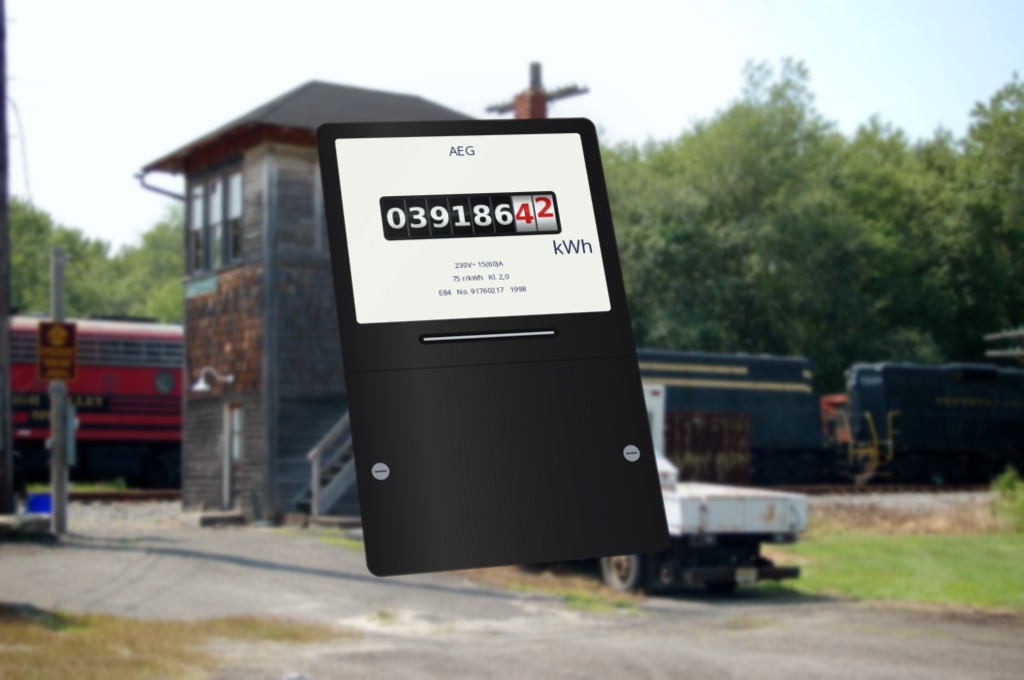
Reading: 39186.42 kWh
